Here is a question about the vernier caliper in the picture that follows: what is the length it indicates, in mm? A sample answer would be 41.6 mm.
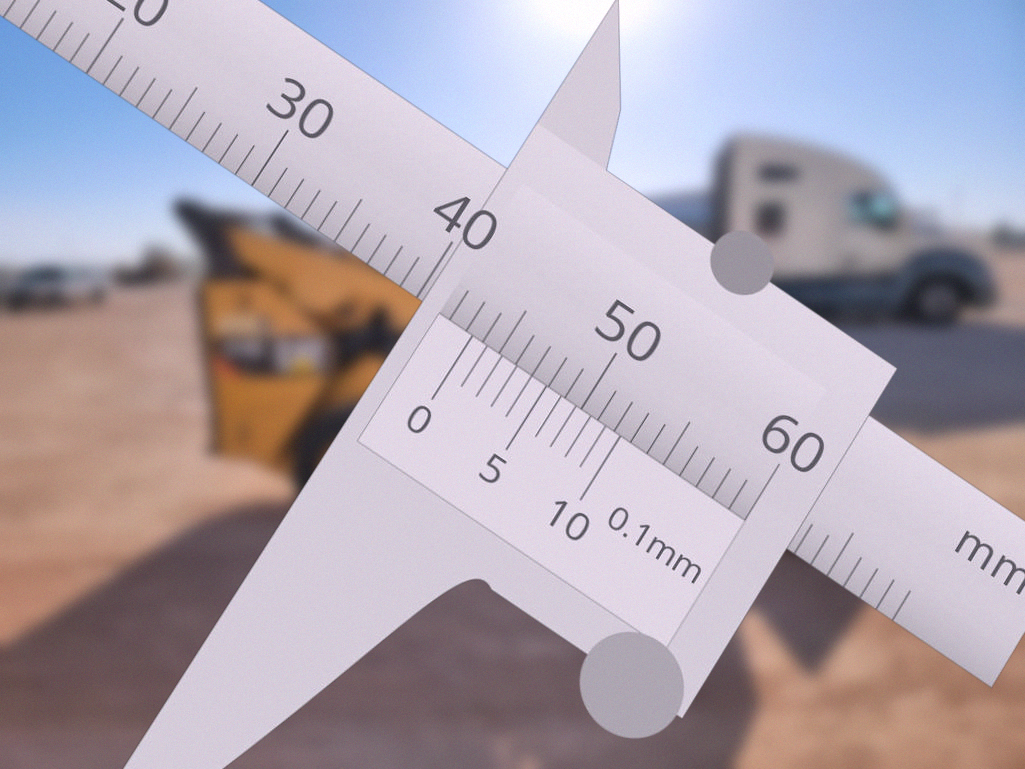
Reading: 43.4 mm
